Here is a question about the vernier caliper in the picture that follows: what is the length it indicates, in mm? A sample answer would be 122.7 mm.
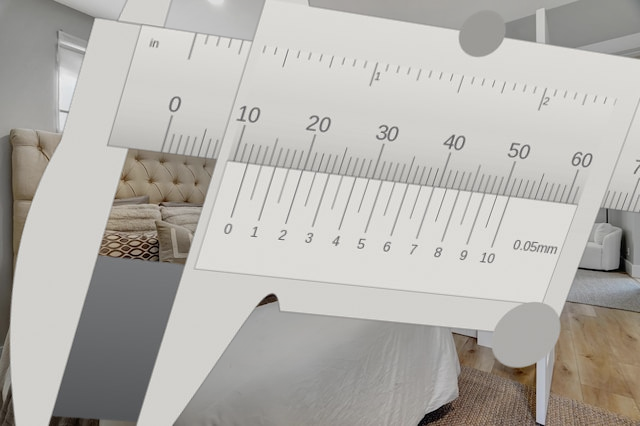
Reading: 12.0 mm
